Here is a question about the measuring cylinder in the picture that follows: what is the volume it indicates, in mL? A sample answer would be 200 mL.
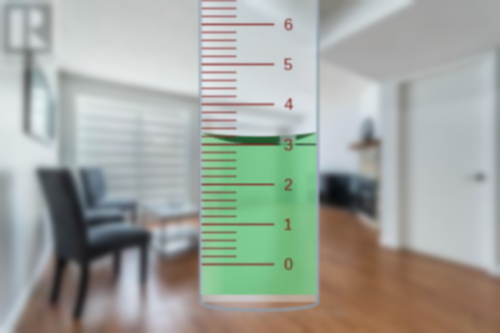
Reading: 3 mL
